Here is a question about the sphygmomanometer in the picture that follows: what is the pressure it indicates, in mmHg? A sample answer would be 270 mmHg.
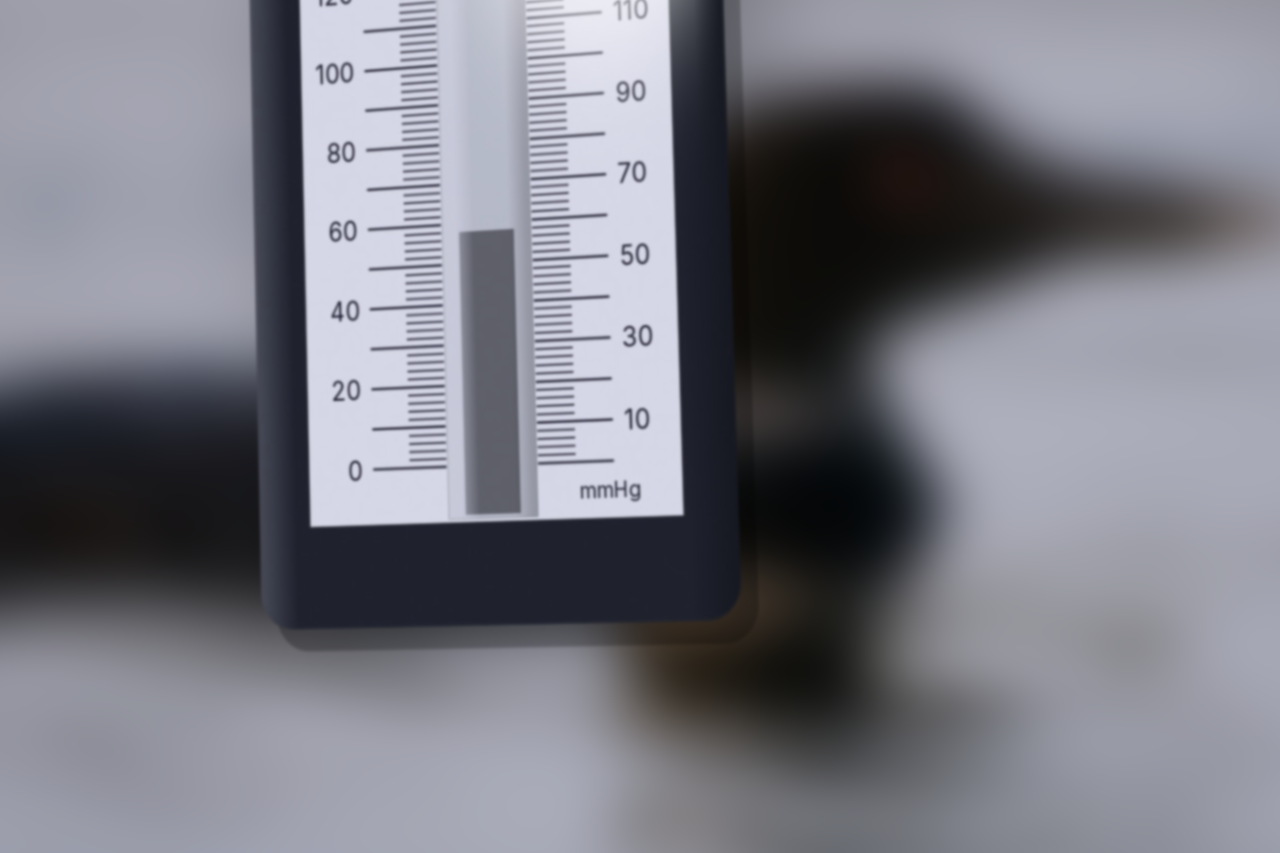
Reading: 58 mmHg
